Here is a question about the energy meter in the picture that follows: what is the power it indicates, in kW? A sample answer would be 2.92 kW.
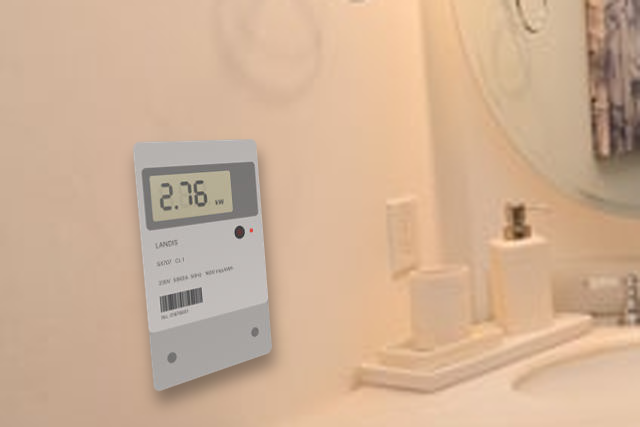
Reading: 2.76 kW
